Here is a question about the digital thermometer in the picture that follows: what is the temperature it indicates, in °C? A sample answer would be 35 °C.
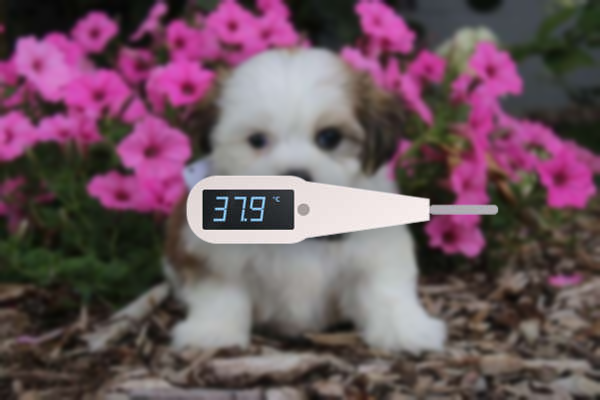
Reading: 37.9 °C
